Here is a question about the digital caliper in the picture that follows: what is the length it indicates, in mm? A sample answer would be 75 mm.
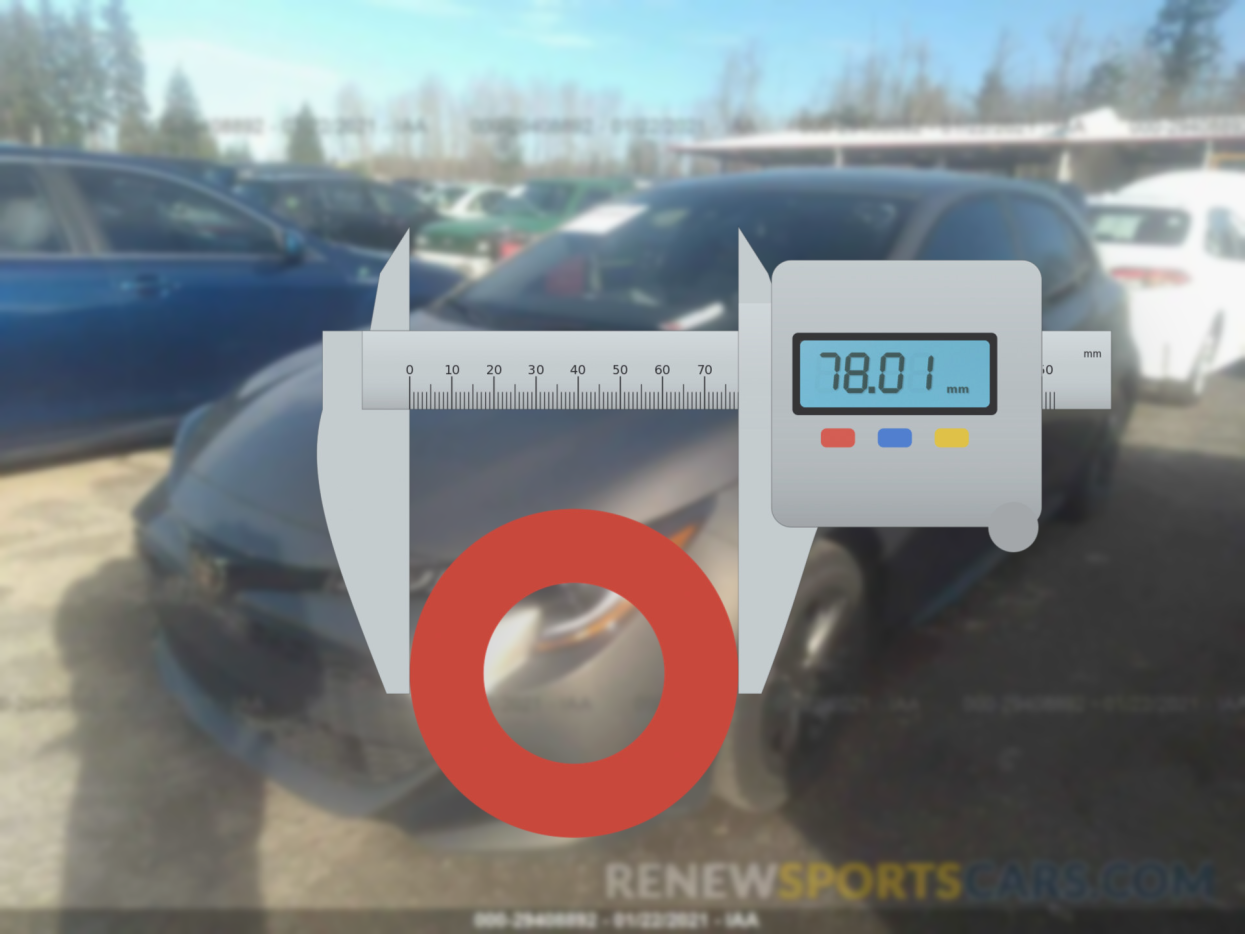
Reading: 78.01 mm
